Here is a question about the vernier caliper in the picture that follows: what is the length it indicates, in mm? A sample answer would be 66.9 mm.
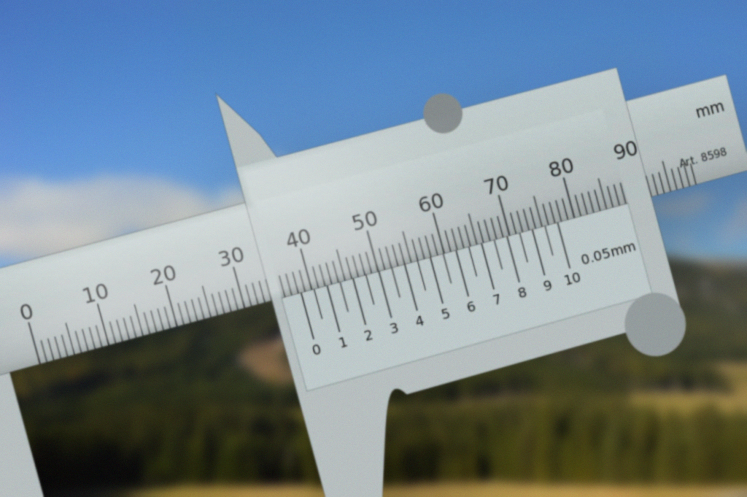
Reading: 38.4 mm
